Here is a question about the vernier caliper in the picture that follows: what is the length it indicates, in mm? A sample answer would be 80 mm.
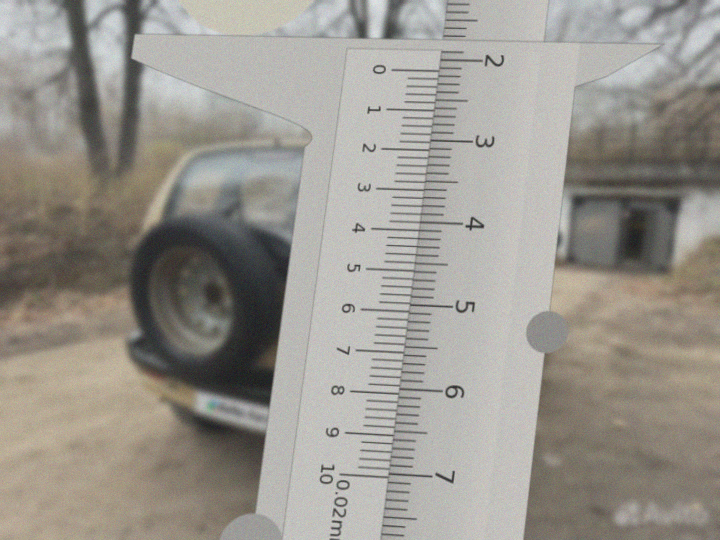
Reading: 21.4 mm
